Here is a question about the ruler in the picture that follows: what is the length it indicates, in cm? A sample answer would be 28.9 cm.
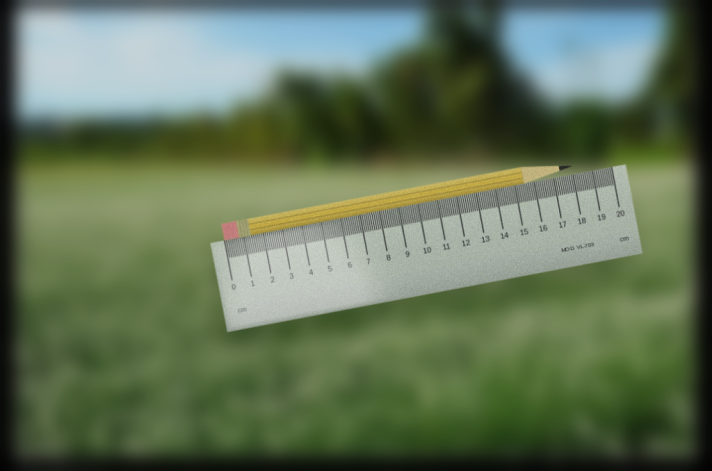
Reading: 18 cm
